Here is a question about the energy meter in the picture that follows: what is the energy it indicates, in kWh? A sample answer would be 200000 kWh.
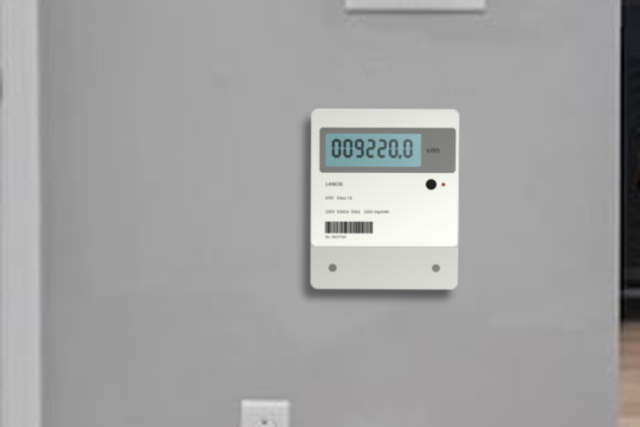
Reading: 9220.0 kWh
